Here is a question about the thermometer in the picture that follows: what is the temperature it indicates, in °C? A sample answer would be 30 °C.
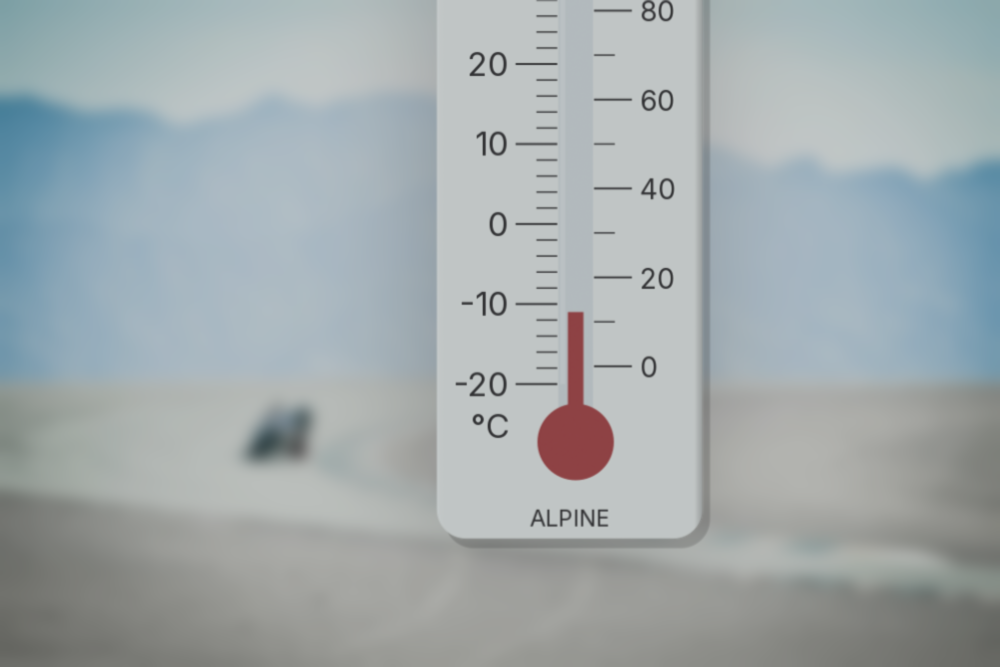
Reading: -11 °C
